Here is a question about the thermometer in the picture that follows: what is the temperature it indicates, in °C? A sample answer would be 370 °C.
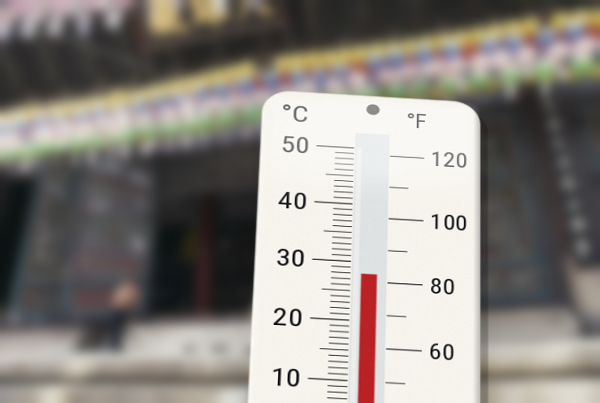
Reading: 28 °C
